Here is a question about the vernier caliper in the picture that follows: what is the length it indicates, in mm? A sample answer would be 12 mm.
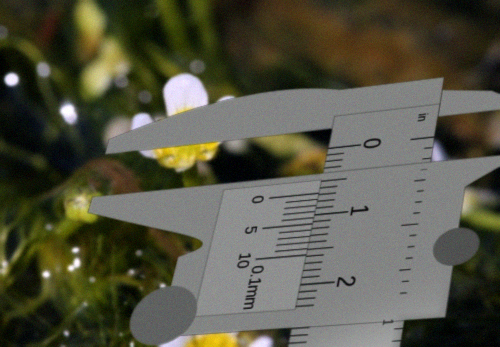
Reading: 6.8 mm
